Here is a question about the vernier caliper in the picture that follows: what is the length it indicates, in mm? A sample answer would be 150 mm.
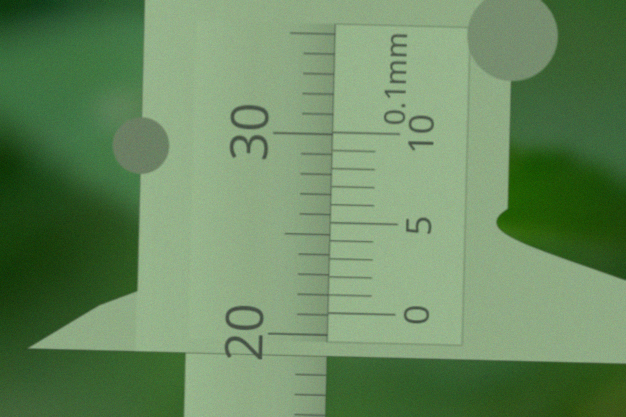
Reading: 21.1 mm
